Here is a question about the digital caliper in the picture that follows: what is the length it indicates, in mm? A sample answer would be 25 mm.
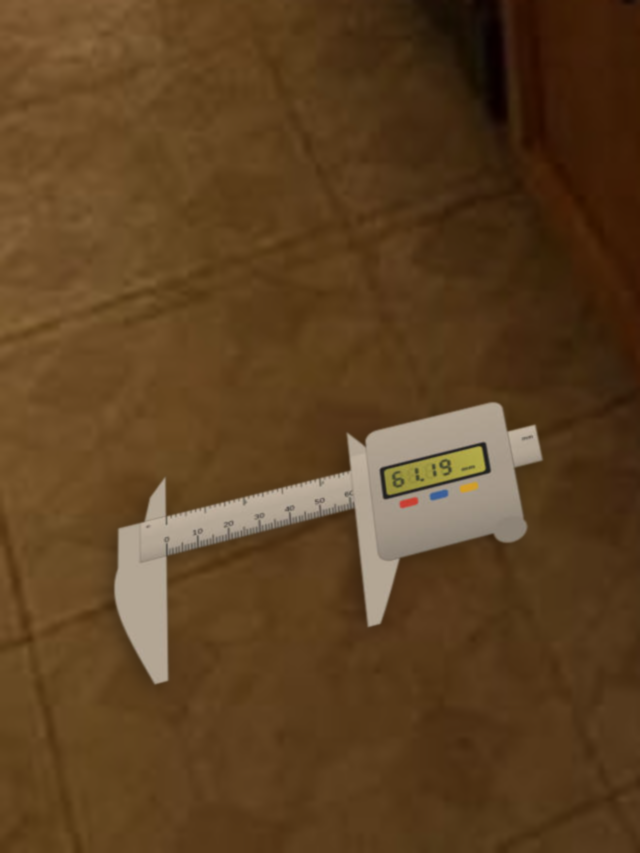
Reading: 61.19 mm
